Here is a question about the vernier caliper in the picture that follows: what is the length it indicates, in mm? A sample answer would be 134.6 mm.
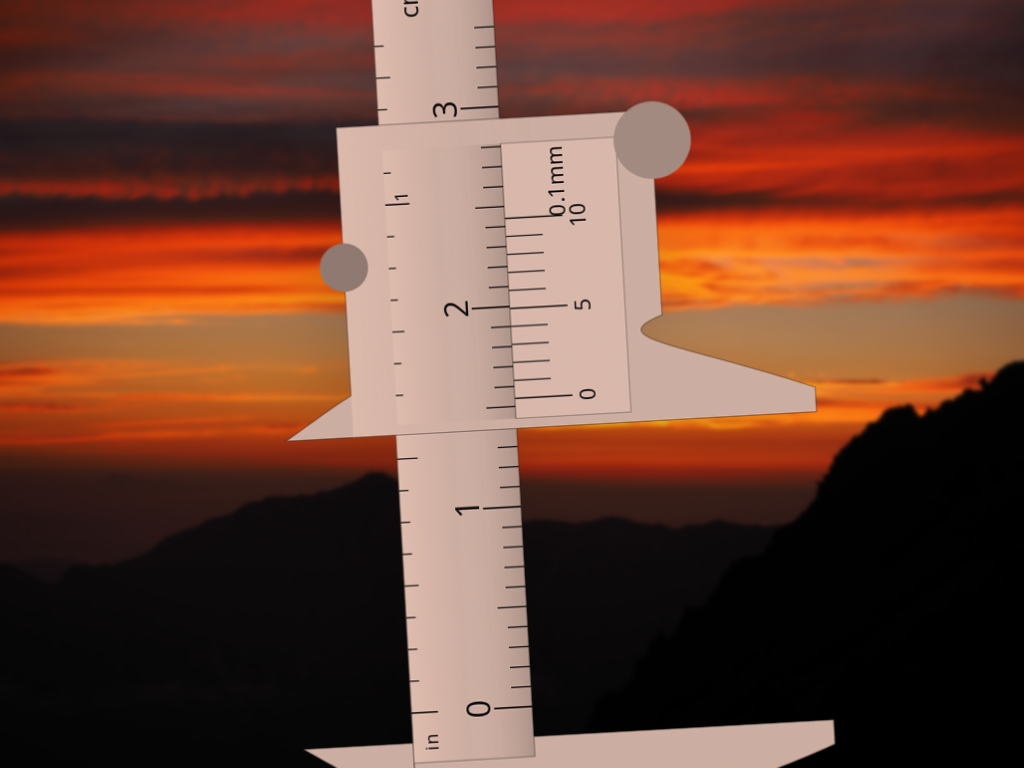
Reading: 15.4 mm
